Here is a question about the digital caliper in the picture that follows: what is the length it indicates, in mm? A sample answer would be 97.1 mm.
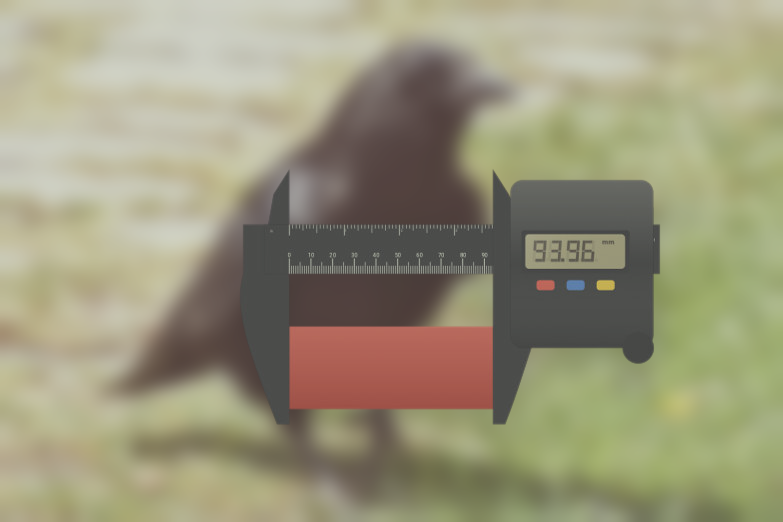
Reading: 93.96 mm
